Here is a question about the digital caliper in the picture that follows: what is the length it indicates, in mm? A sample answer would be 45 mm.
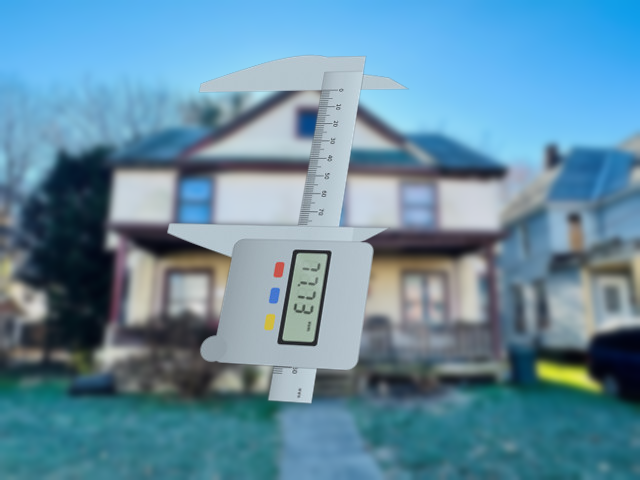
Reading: 77.73 mm
